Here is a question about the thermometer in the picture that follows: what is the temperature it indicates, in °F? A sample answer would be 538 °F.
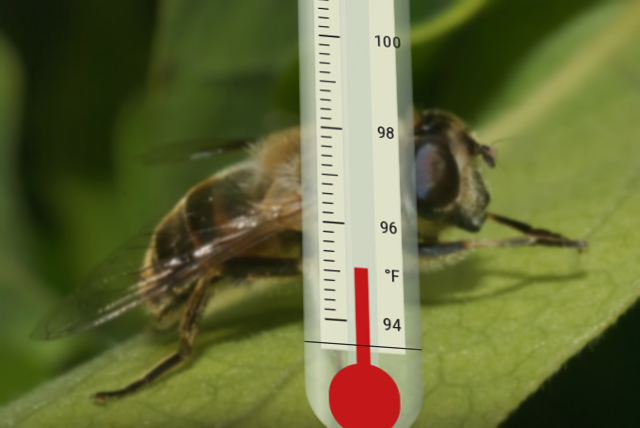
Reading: 95.1 °F
